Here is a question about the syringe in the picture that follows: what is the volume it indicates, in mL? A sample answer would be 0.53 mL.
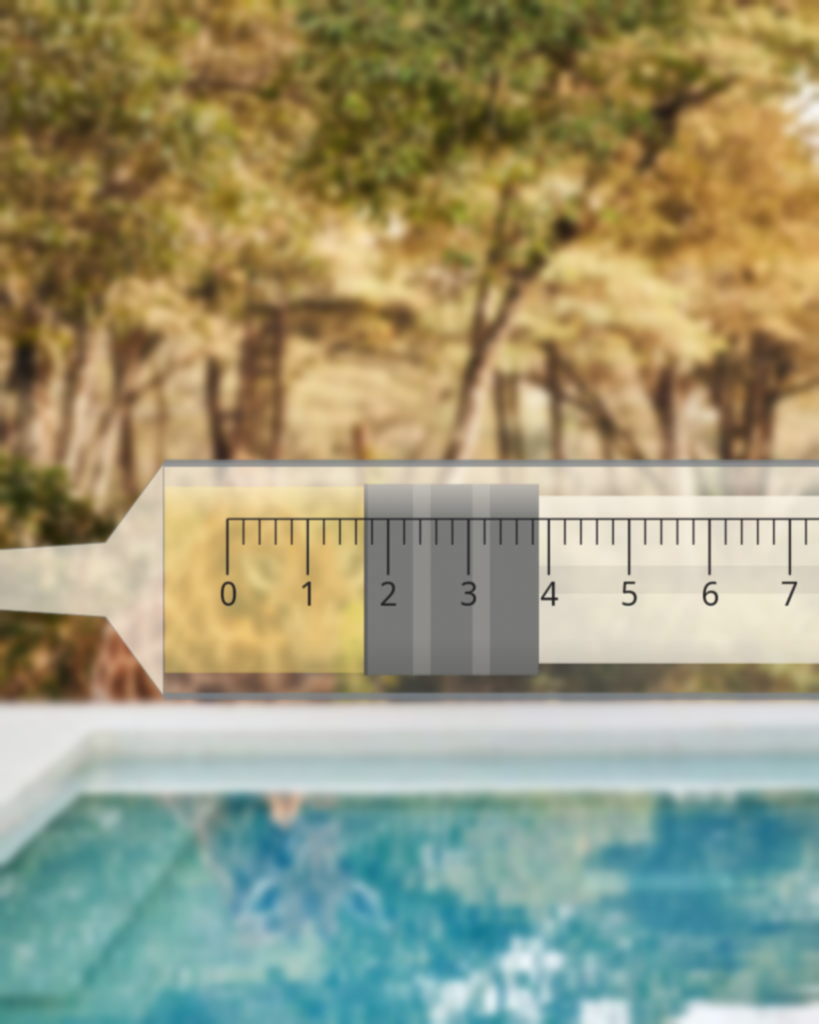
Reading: 1.7 mL
